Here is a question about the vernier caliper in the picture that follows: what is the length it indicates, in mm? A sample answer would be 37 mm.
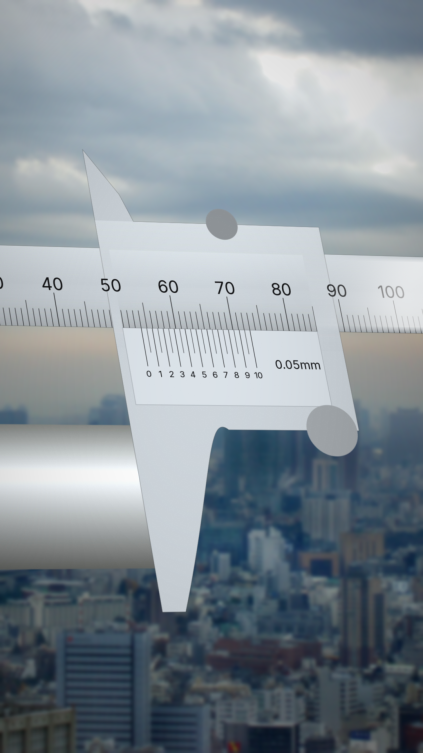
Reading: 54.0 mm
